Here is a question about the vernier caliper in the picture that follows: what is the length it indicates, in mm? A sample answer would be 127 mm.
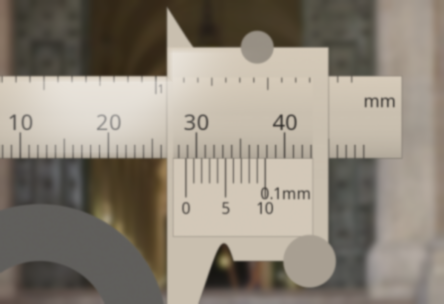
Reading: 28.8 mm
